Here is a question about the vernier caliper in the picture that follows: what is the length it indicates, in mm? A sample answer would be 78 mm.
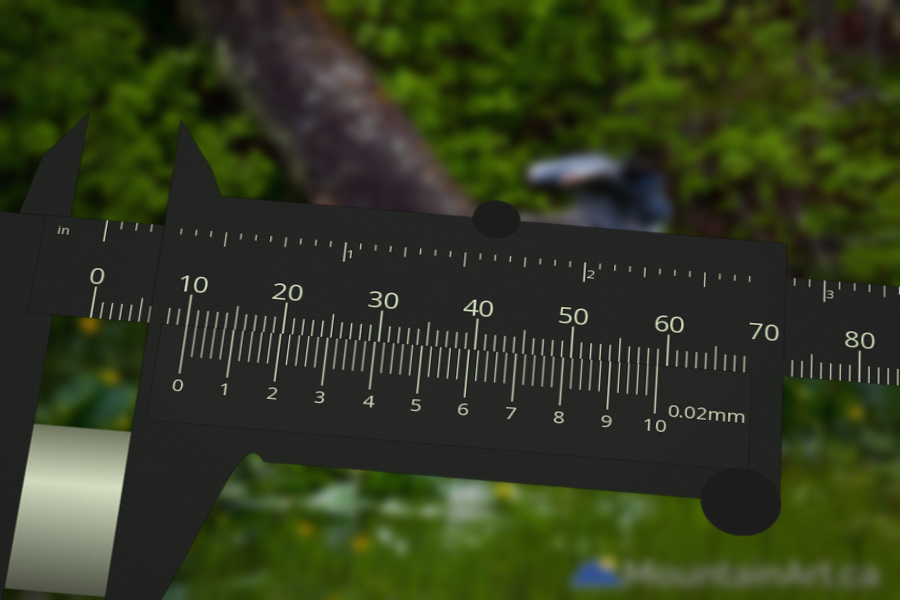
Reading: 10.0 mm
